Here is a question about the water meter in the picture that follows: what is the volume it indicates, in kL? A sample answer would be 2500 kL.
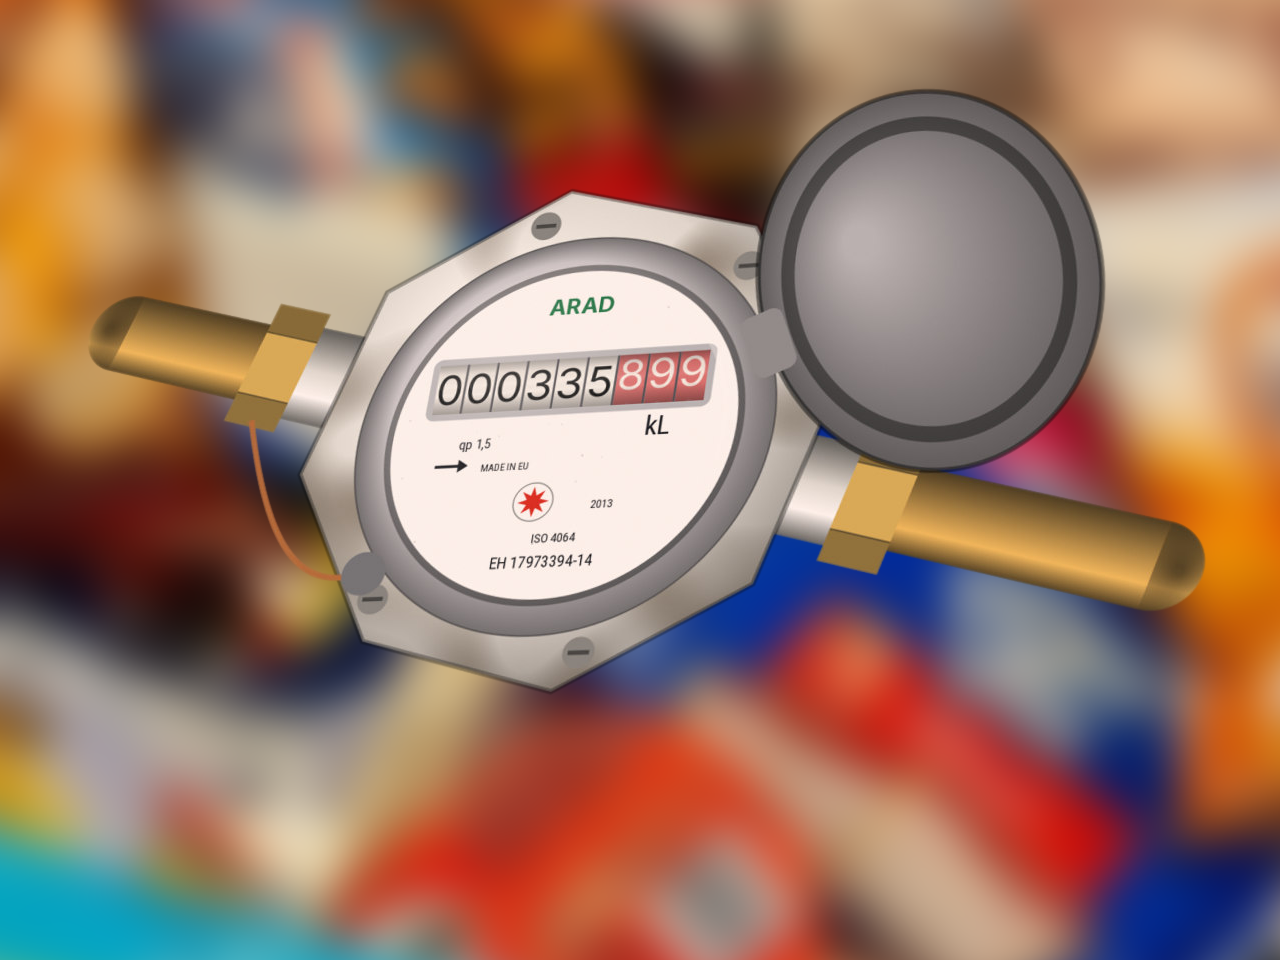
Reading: 335.899 kL
